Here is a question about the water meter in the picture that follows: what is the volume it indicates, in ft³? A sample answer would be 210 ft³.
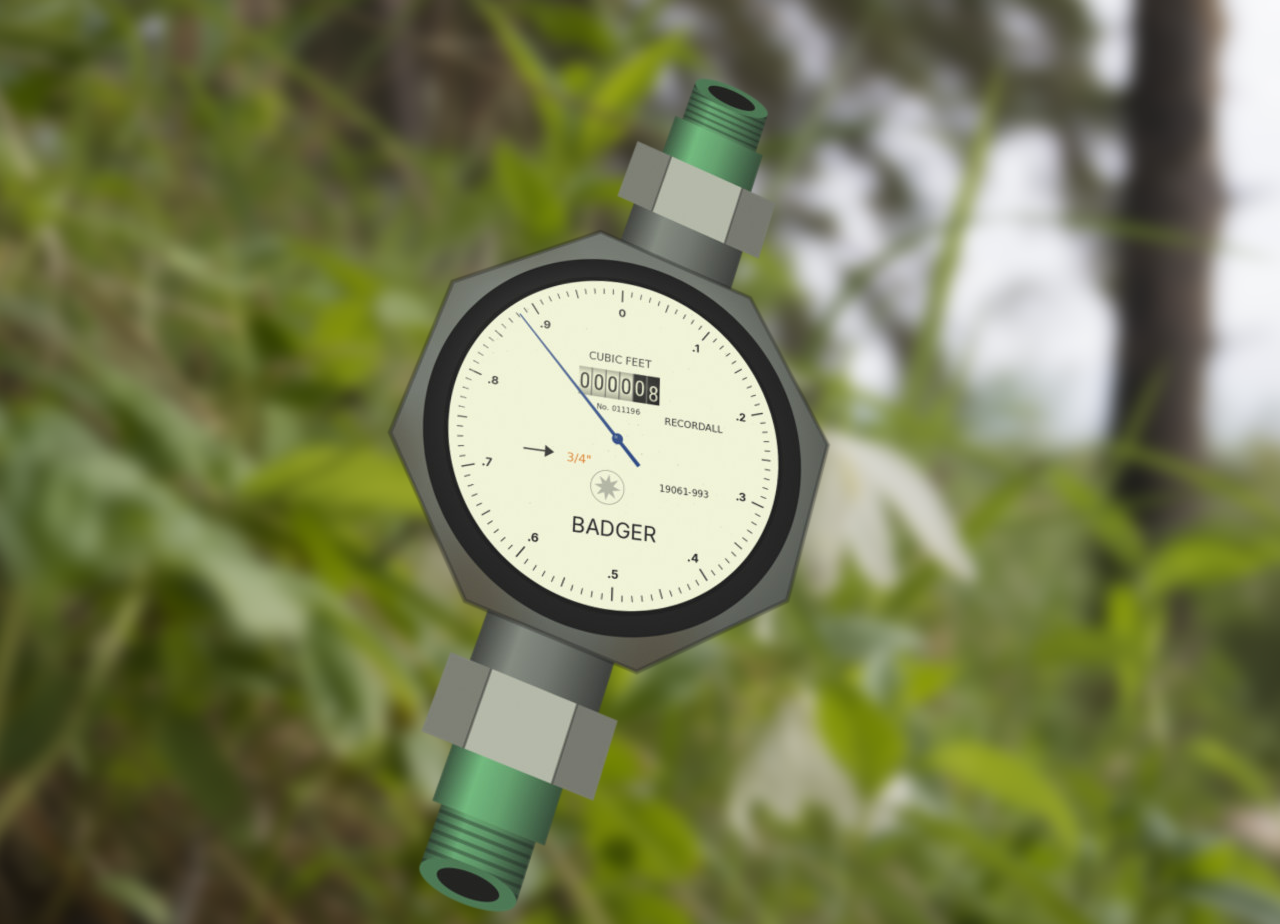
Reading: 7.88 ft³
